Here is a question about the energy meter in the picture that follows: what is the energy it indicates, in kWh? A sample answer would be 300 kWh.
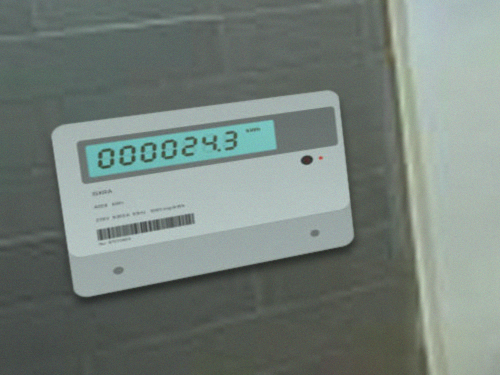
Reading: 24.3 kWh
